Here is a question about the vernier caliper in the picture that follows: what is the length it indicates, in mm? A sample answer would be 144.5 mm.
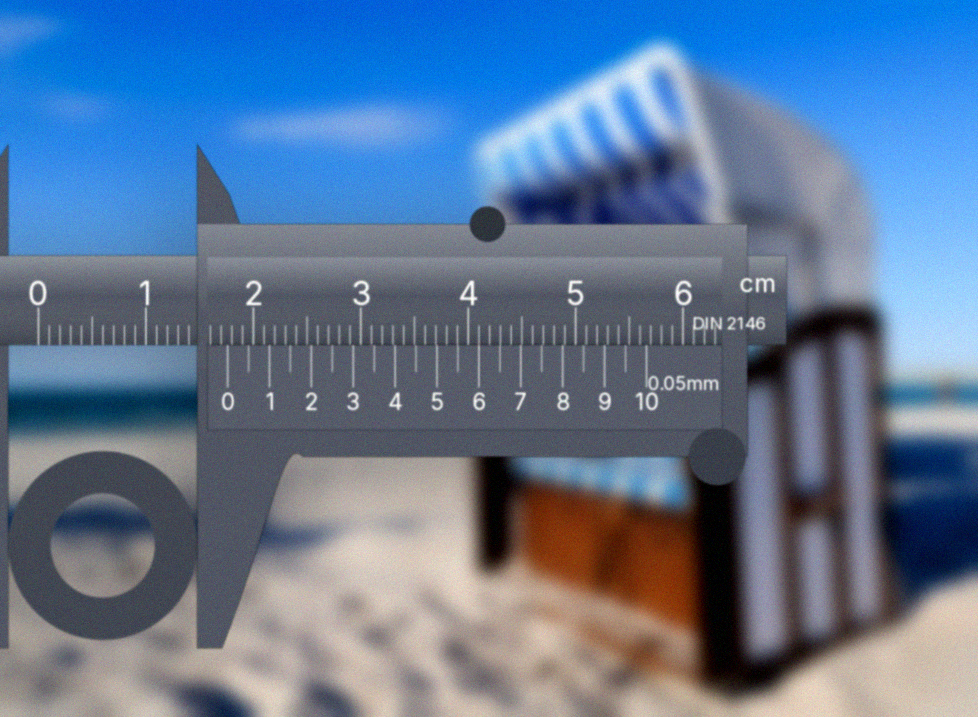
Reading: 17.6 mm
